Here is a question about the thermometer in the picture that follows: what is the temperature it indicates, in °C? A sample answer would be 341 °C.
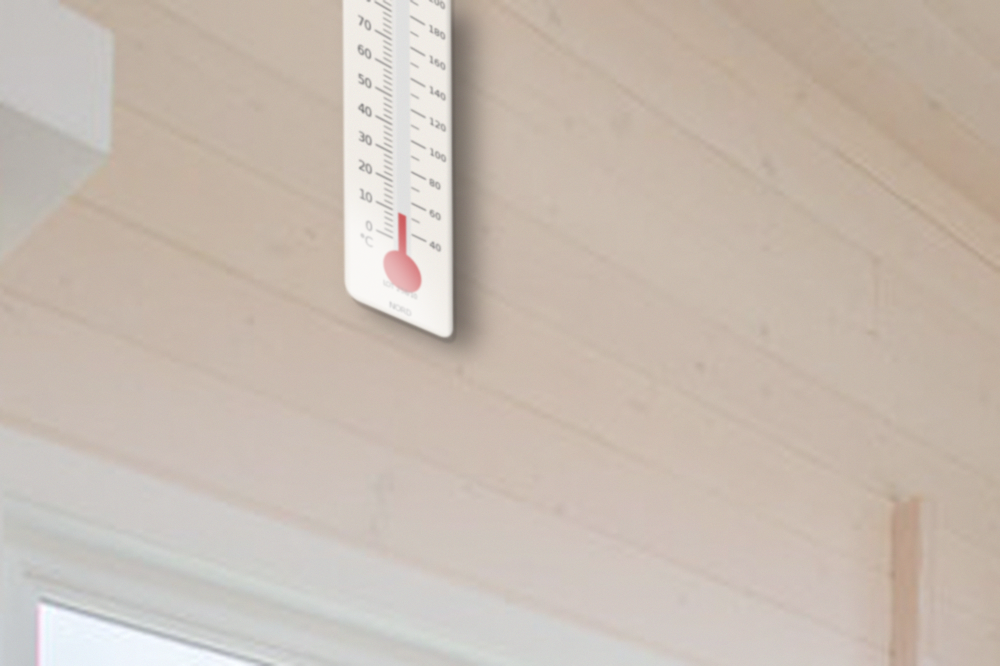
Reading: 10 °C
